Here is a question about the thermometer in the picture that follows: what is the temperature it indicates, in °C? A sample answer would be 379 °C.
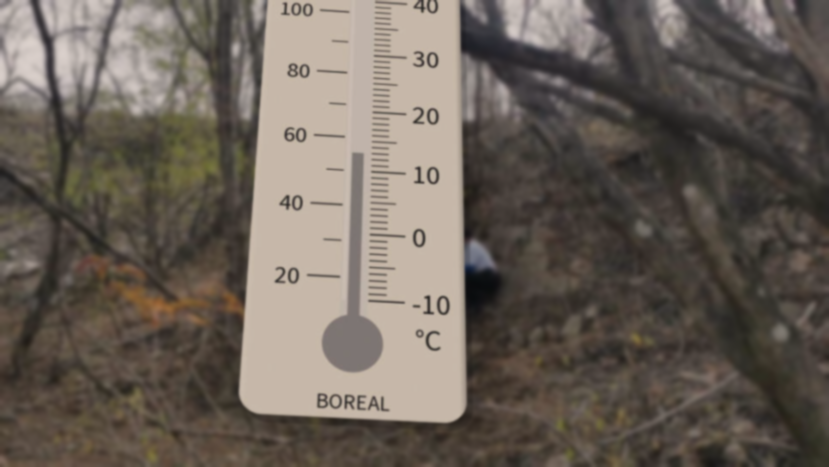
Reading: 13 °C
